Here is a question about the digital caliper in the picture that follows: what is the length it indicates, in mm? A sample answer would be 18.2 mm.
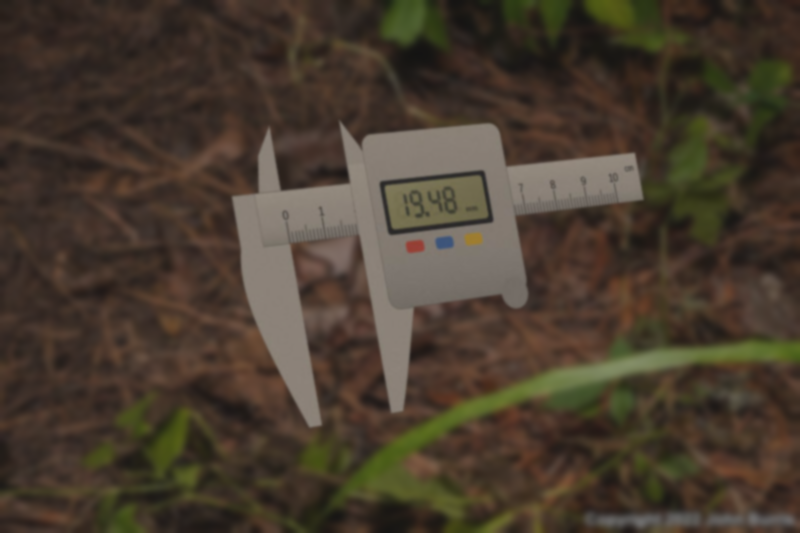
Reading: 19.48 mm
